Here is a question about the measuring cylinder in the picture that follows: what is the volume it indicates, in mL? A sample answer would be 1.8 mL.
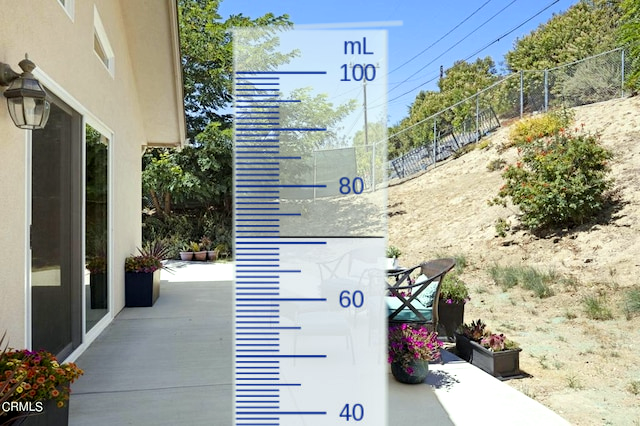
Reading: 71 mL
